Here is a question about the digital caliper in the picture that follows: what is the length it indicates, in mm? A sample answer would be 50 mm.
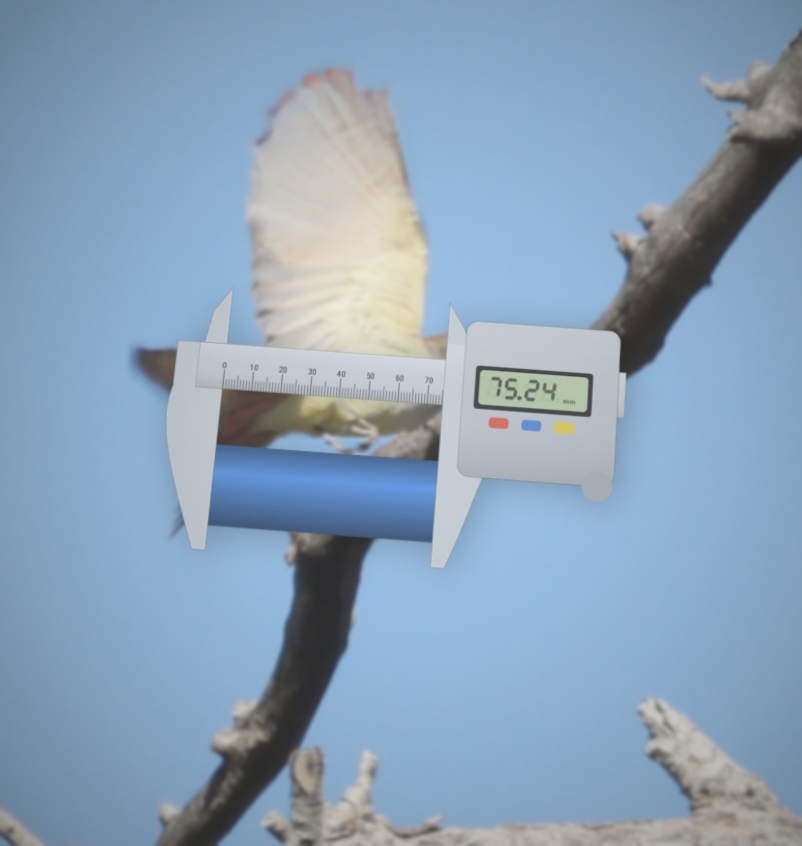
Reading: 75.24 mm
